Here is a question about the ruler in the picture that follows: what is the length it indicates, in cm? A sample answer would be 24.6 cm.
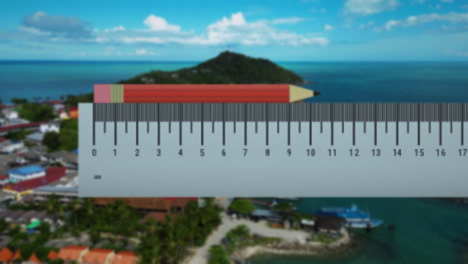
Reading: 10.5 cm
